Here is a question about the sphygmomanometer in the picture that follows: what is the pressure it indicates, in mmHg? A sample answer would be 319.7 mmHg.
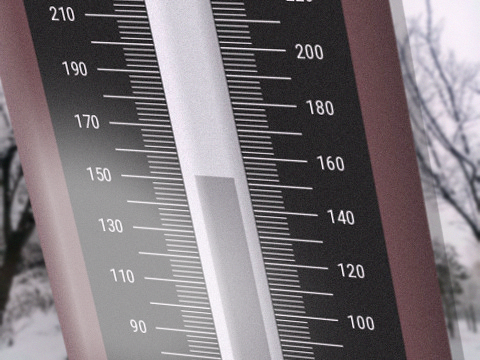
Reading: 152 mmHg
